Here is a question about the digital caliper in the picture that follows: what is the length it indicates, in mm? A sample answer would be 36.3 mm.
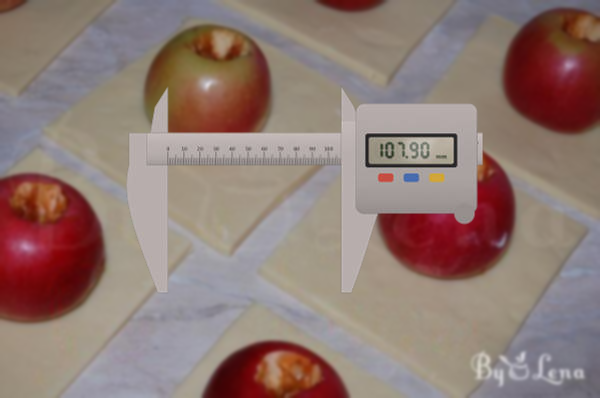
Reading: 107.90 mm
